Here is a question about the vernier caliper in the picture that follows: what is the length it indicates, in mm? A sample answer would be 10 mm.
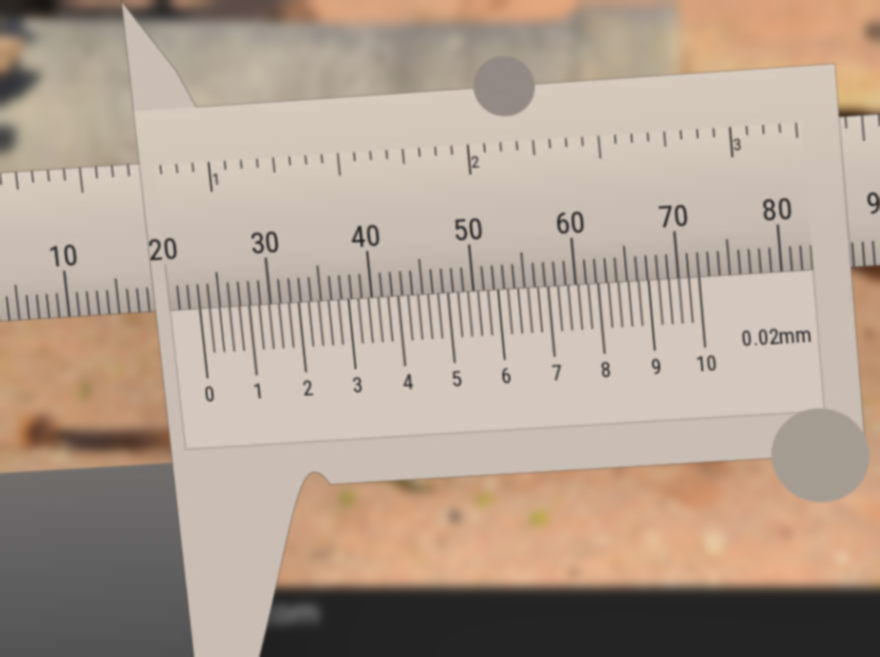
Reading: 23.0 mm
